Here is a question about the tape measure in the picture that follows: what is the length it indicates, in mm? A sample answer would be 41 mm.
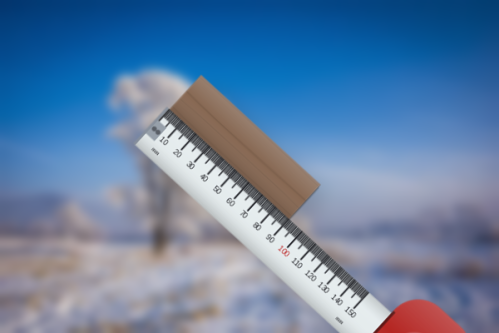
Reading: 90 mm
